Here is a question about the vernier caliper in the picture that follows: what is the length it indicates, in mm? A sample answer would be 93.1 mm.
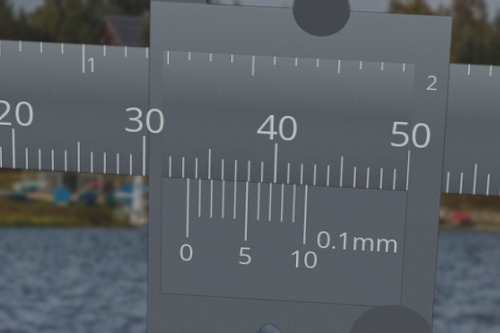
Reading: 33.4 mm
